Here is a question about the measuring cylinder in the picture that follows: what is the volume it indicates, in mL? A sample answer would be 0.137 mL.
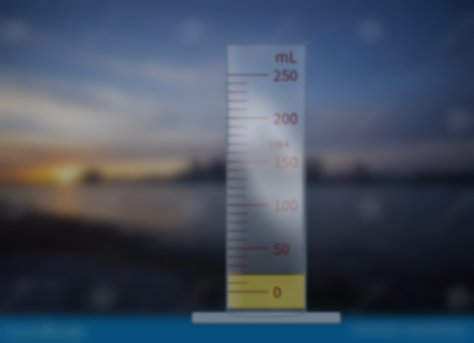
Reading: 20 mL
